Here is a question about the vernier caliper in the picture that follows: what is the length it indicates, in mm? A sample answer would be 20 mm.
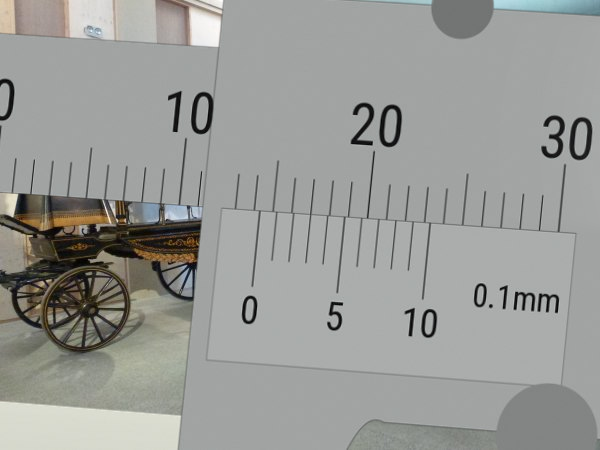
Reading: 14.3 mm
